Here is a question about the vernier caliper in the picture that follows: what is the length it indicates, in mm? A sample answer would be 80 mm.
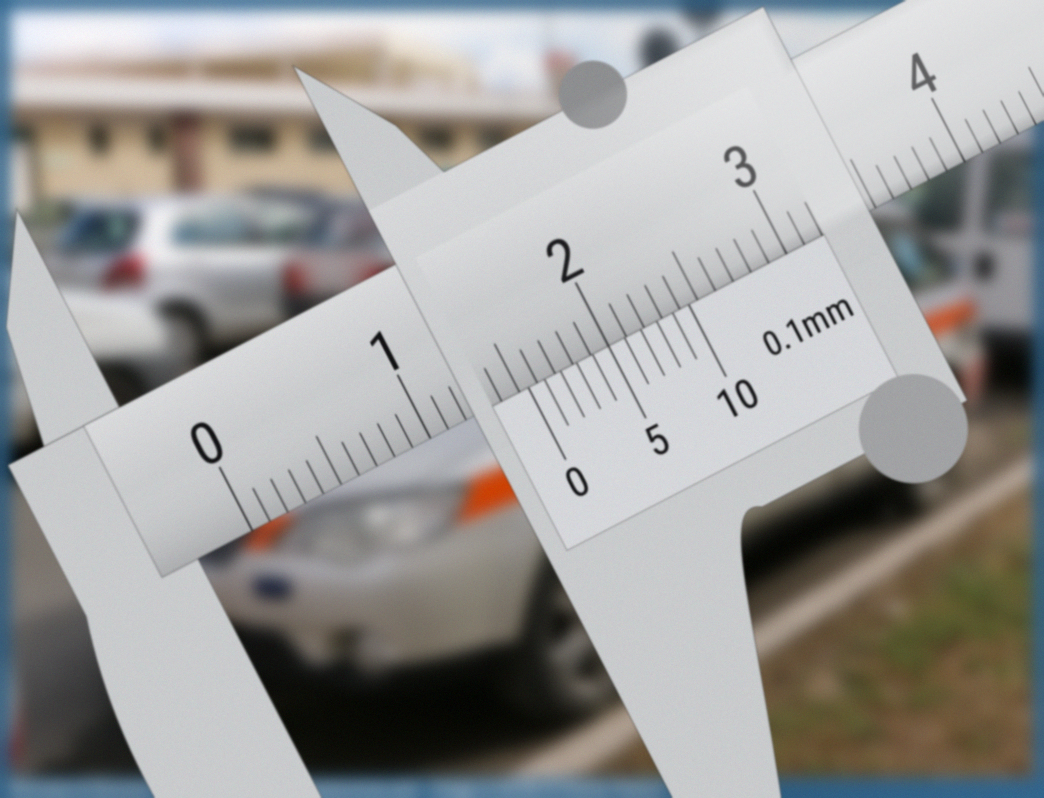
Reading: 15.5 mm
